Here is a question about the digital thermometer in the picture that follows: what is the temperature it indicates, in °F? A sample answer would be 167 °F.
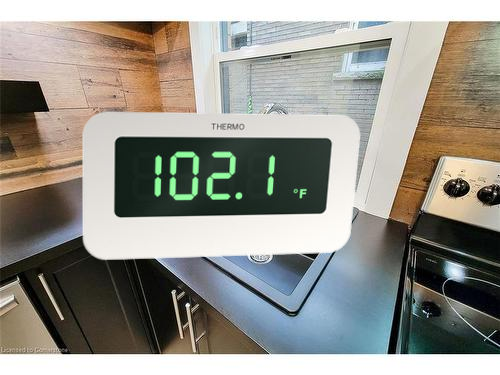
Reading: 102.1 °F
